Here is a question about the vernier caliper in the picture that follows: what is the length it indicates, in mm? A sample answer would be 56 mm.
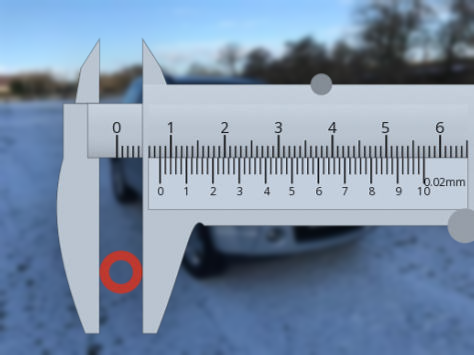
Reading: 8.0 mm
